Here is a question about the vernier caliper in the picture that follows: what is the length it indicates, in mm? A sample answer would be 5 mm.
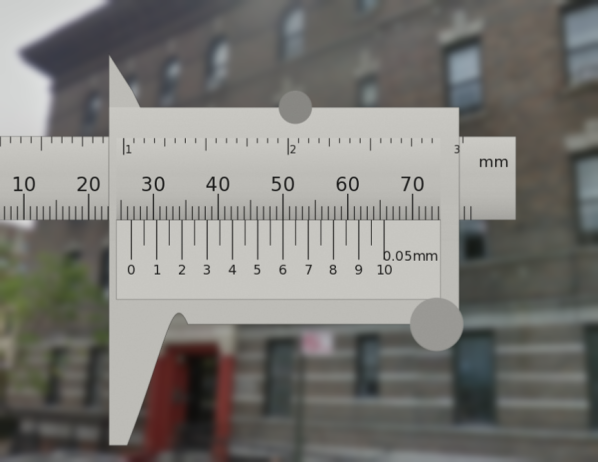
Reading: 26.6 mm
